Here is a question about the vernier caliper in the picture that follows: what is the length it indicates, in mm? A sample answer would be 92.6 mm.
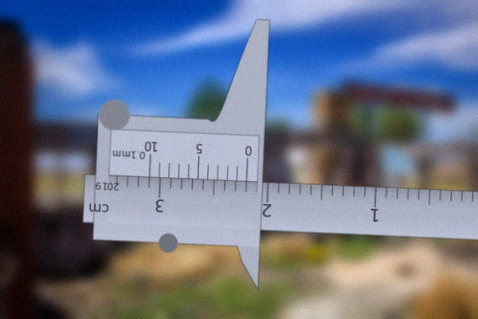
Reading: 22.0 mm
